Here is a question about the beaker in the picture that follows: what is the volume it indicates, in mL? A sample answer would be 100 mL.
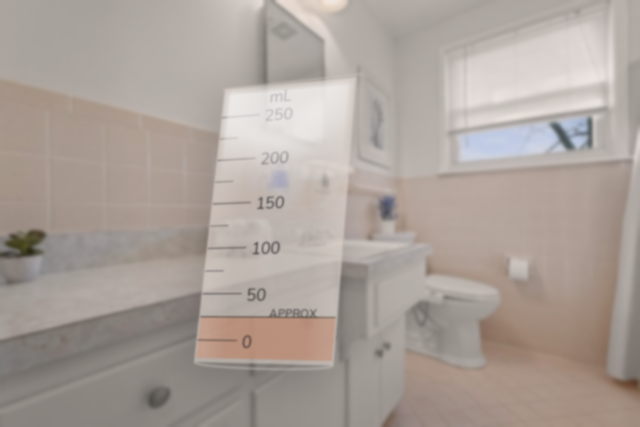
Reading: 25 mL
